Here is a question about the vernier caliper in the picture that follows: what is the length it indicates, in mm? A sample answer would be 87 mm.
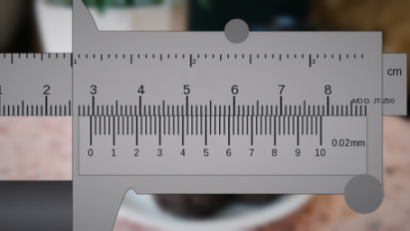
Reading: 29.5 mm
